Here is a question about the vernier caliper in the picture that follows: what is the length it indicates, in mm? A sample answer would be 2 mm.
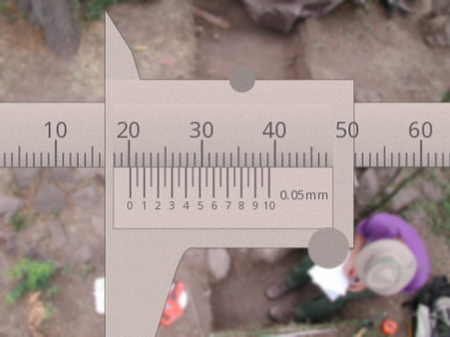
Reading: 20.2 mm
